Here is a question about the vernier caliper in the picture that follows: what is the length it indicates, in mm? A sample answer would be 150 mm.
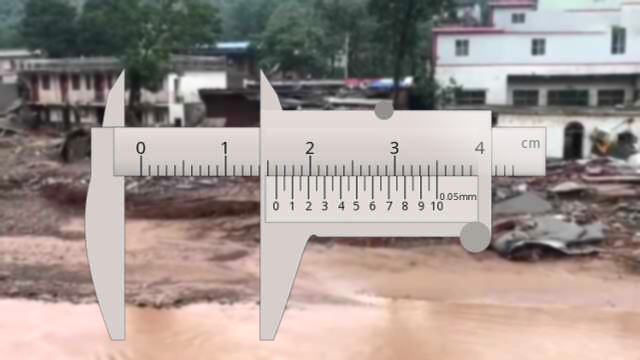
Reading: 16.0 mm
